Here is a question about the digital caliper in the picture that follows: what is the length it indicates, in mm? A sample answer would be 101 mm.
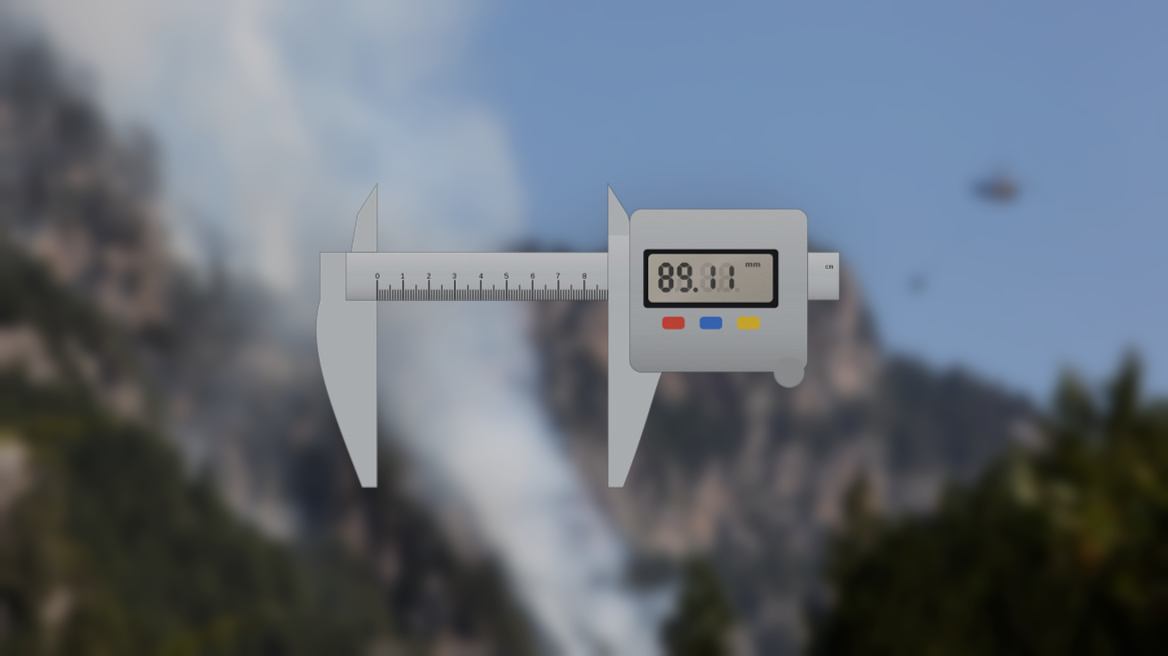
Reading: 89.11 mm
